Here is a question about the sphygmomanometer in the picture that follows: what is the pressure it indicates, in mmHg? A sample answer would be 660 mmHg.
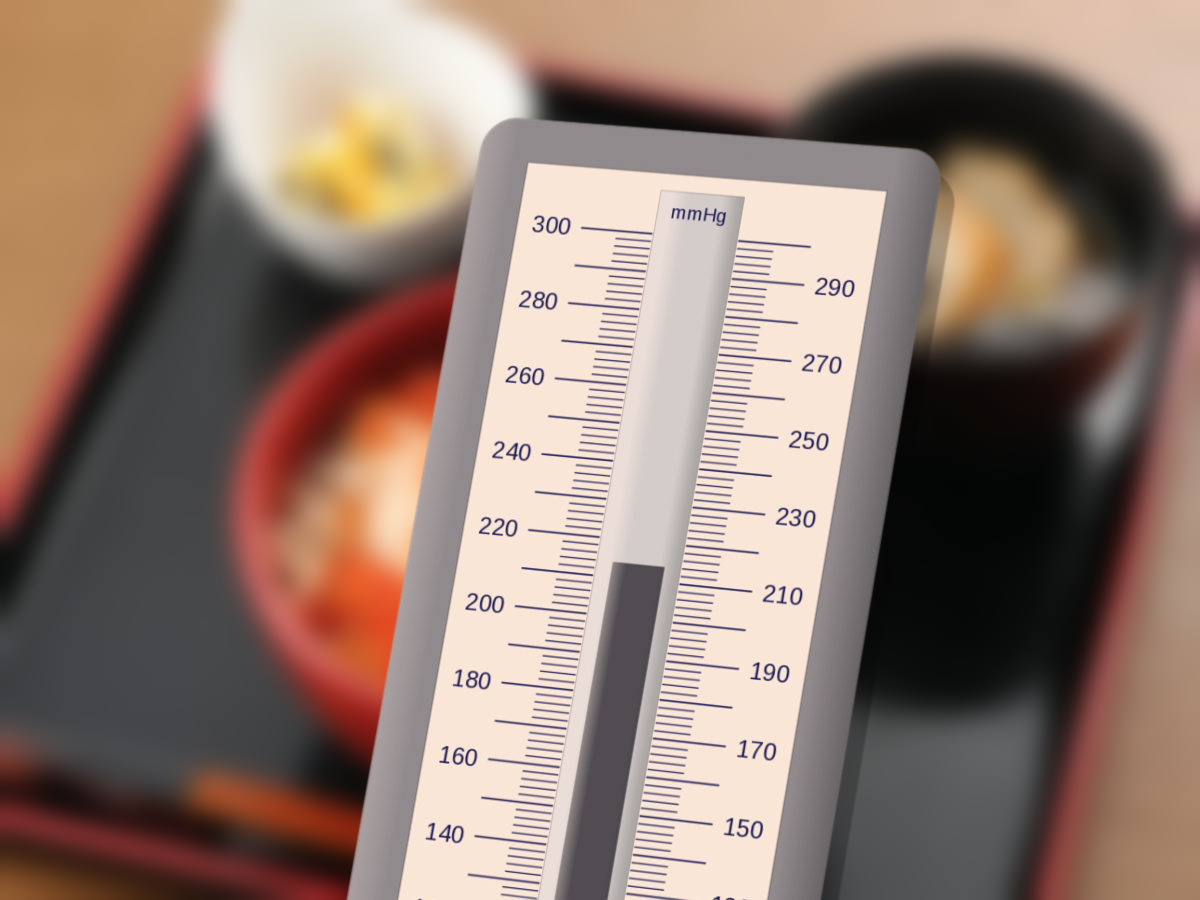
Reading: 214 mmHg
